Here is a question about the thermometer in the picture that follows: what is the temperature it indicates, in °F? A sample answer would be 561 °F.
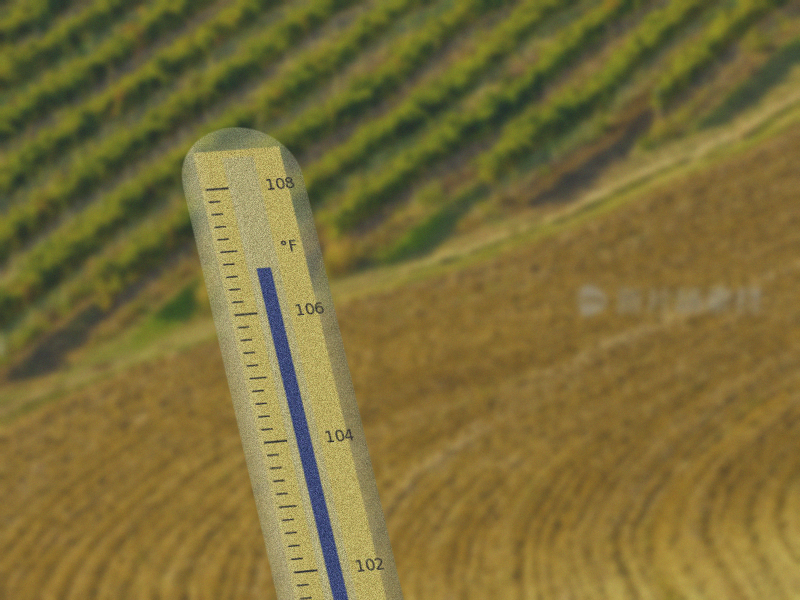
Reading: 106.7 °F
